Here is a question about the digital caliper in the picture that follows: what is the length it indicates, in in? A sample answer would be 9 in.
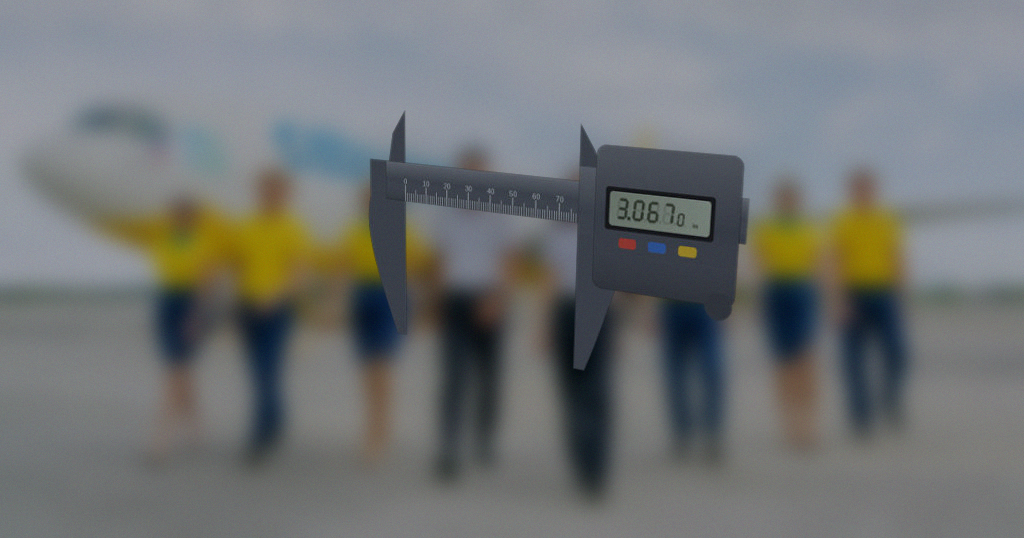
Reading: 3.0670 in
